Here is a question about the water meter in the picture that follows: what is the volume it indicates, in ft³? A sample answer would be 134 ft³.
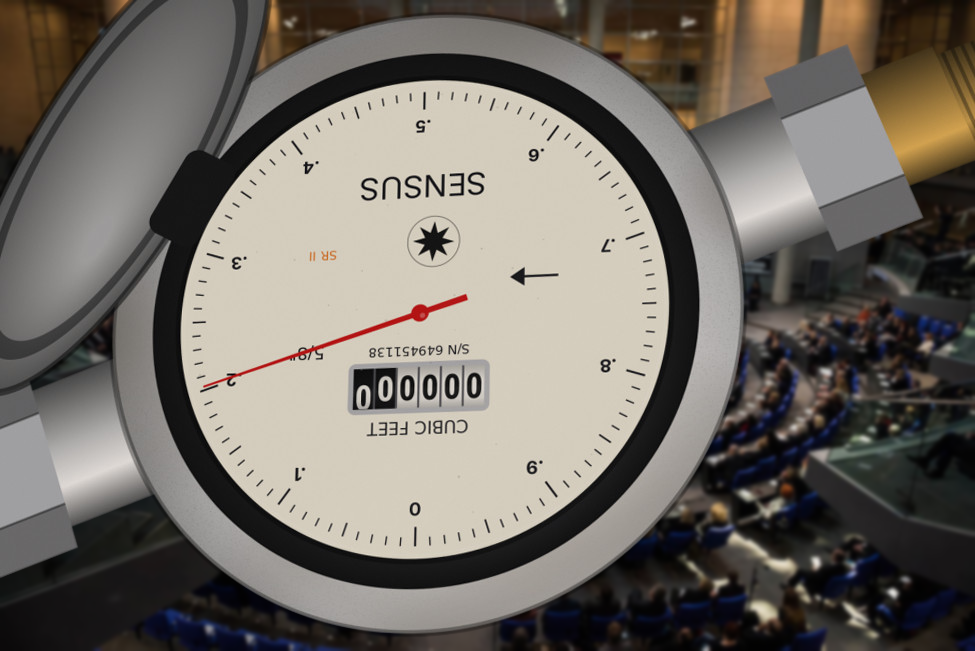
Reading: 0.20 ft³
